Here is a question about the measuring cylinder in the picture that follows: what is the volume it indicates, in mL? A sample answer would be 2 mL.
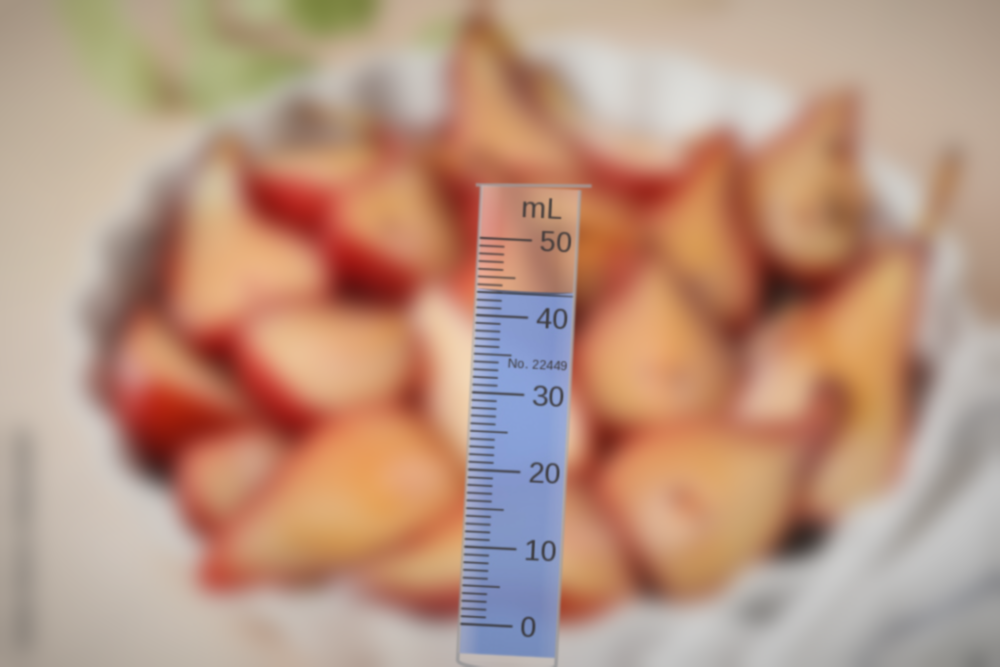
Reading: 43 mL
